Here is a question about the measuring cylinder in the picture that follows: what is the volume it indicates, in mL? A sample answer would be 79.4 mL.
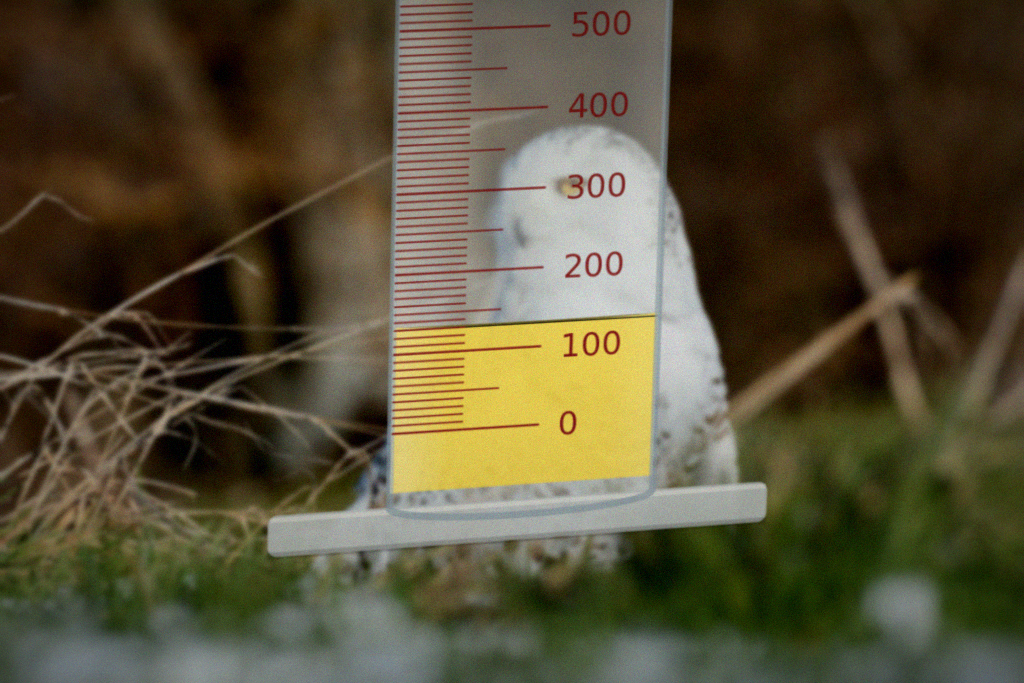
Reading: 130 mL
